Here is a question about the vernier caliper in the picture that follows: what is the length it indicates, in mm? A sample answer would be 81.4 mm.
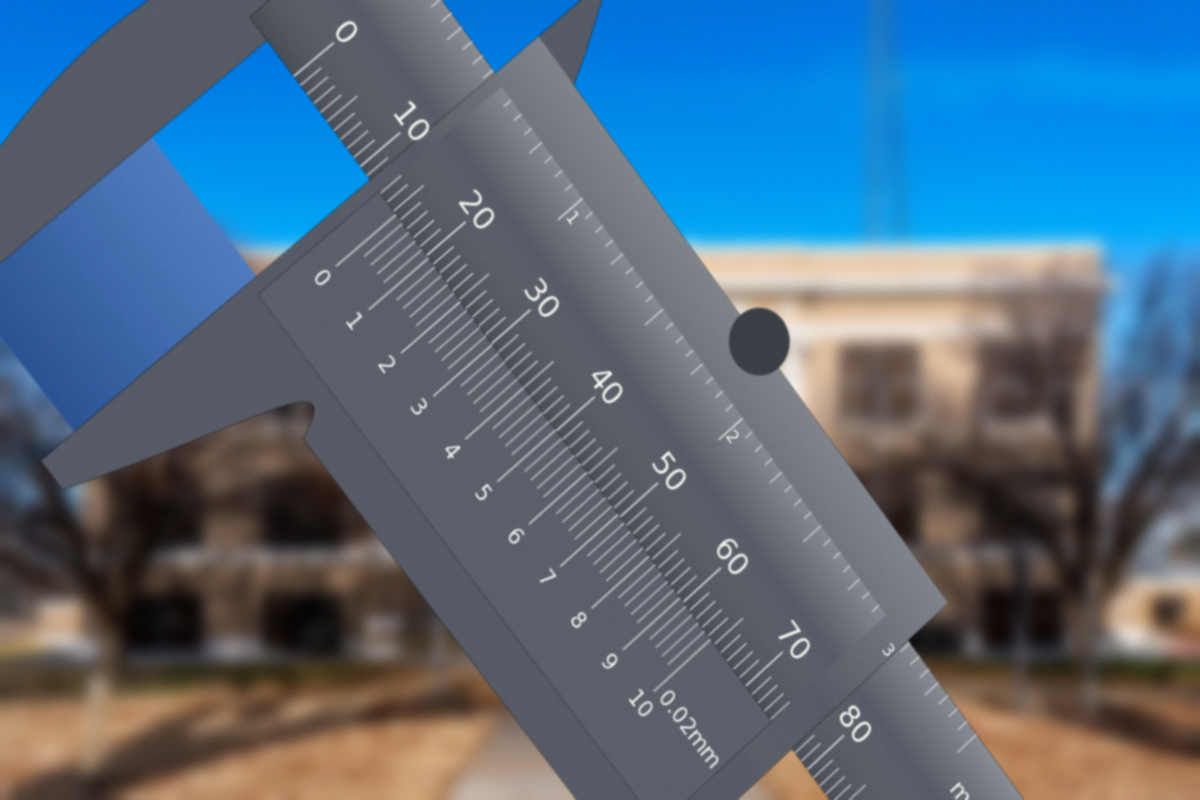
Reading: 15.4 mm
